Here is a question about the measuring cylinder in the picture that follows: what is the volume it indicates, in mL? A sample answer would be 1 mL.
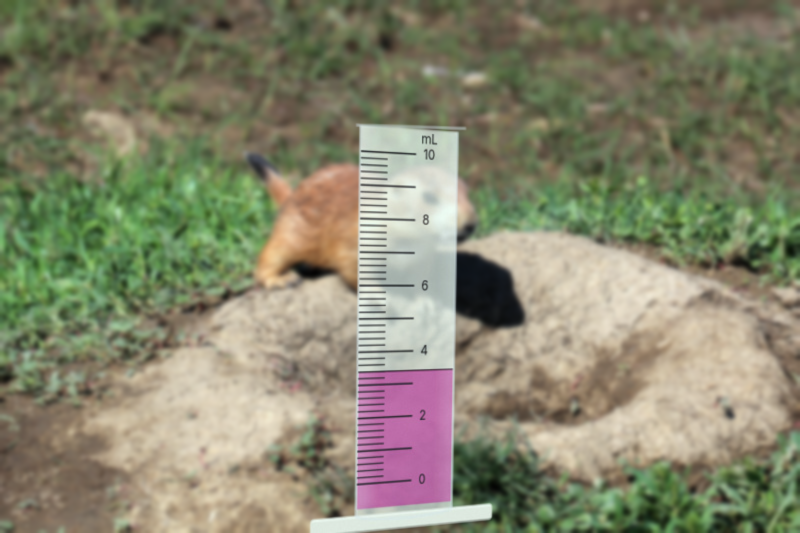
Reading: 3.4 mL
